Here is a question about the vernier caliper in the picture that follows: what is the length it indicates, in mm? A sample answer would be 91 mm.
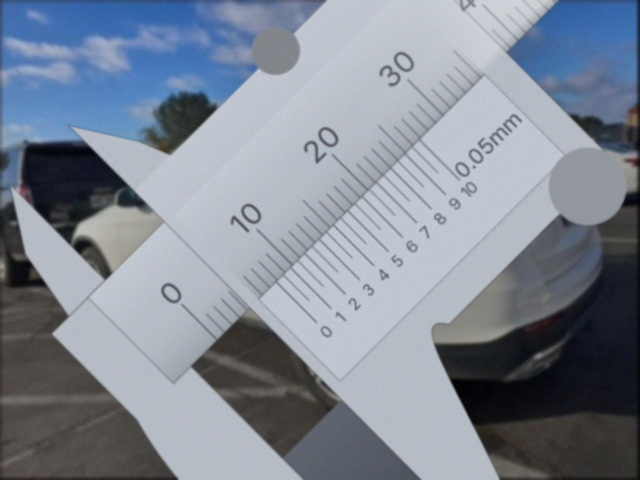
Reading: 7.8 mm
